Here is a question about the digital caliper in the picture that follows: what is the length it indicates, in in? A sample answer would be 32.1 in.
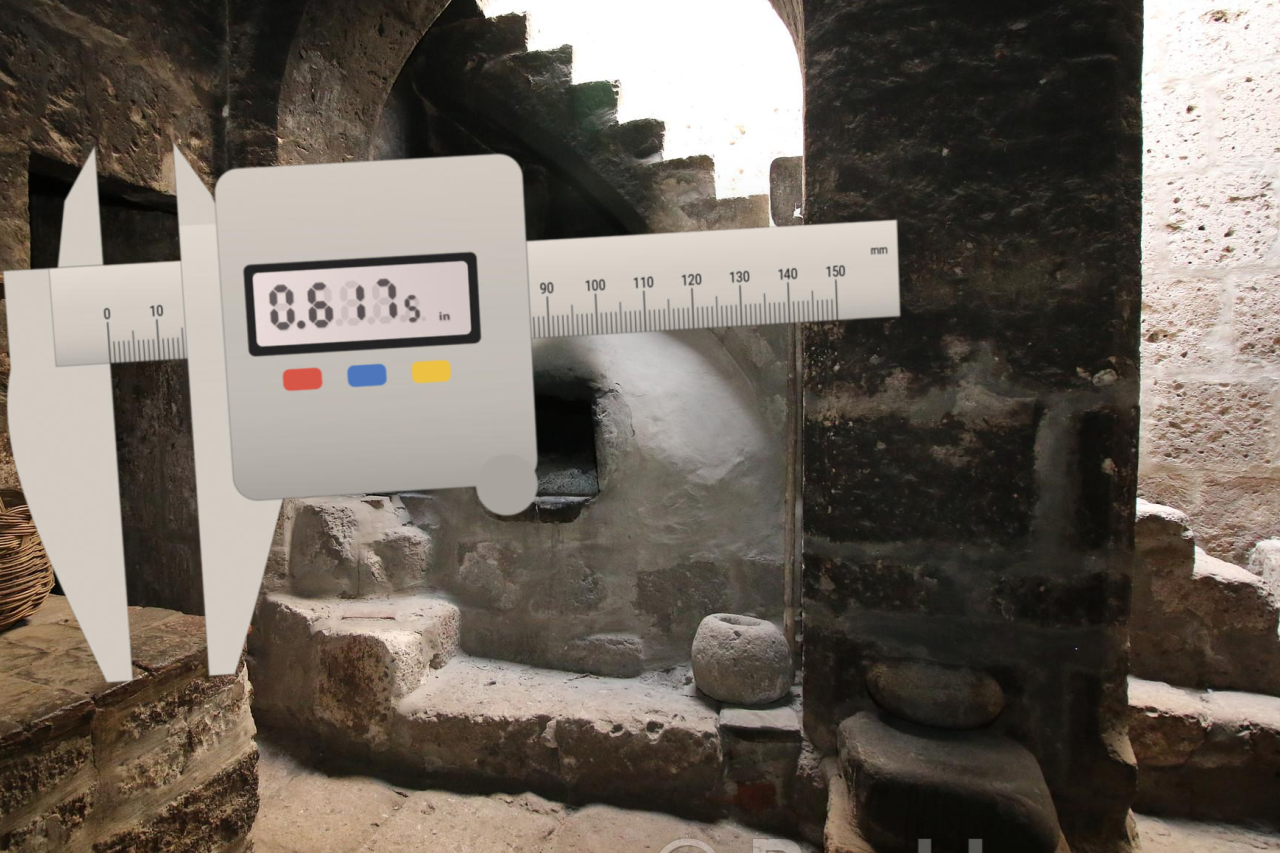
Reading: 0.6175 in
